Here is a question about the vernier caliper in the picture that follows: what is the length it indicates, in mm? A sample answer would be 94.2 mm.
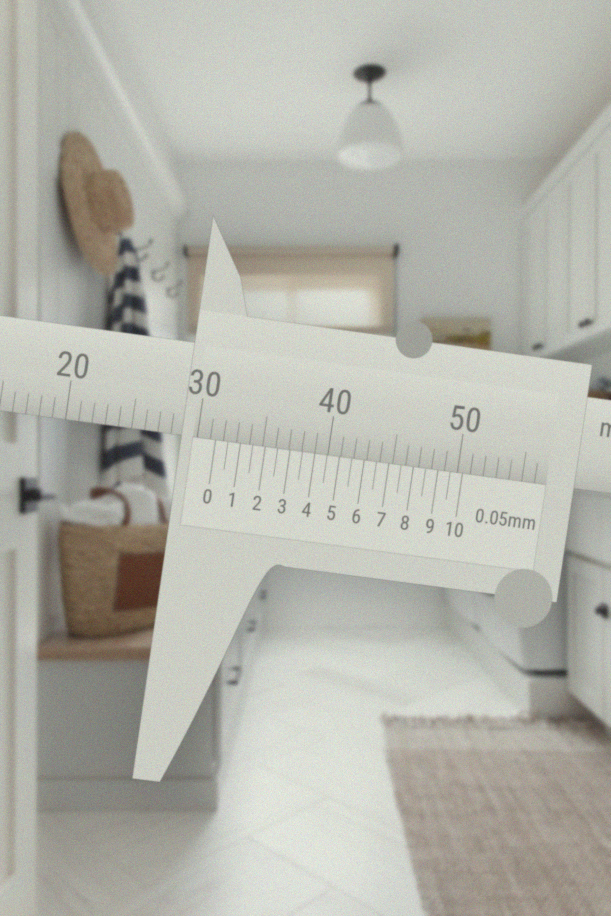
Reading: 31.4 mm
